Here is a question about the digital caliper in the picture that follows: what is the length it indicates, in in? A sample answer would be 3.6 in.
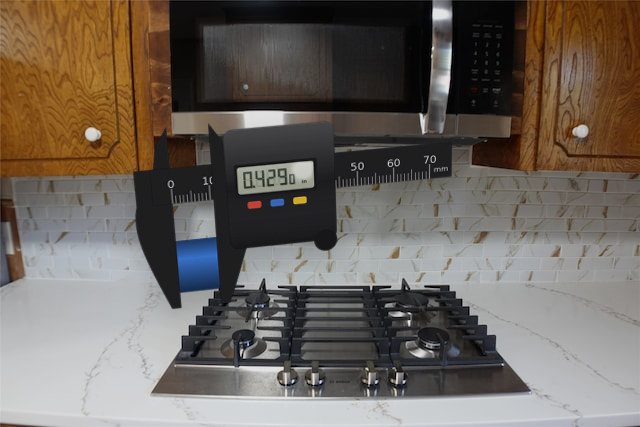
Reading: 0.4290 in
